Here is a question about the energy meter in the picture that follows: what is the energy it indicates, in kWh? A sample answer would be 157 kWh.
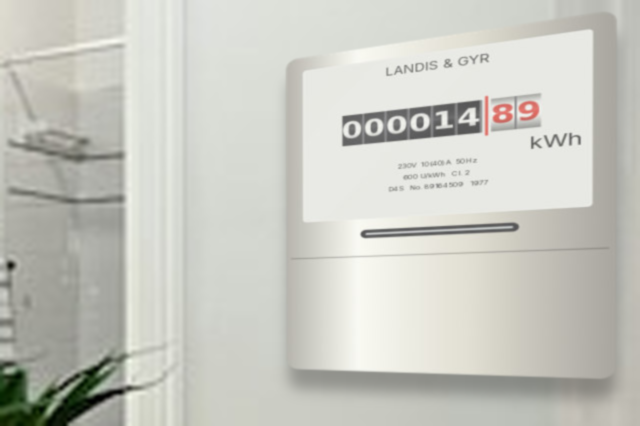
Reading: 14.89 kWh
